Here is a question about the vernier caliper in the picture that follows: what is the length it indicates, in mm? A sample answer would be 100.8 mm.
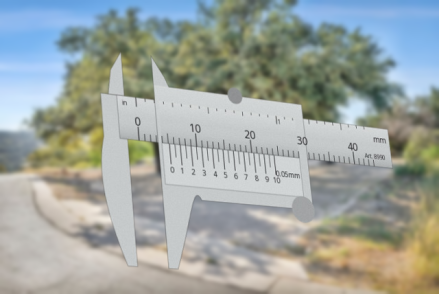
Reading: 5.2 mm
